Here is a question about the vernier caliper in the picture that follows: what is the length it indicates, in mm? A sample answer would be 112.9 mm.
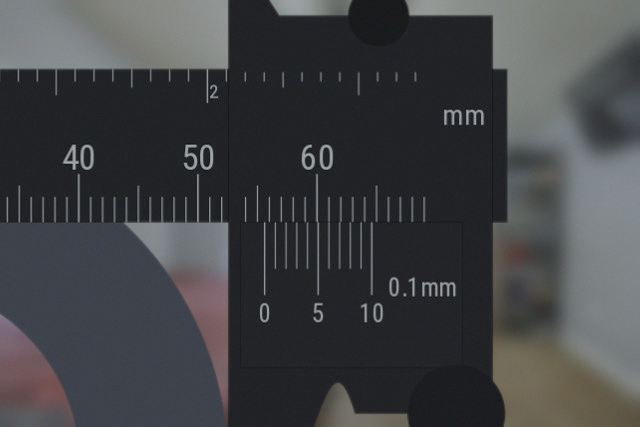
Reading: 55.6 mm
